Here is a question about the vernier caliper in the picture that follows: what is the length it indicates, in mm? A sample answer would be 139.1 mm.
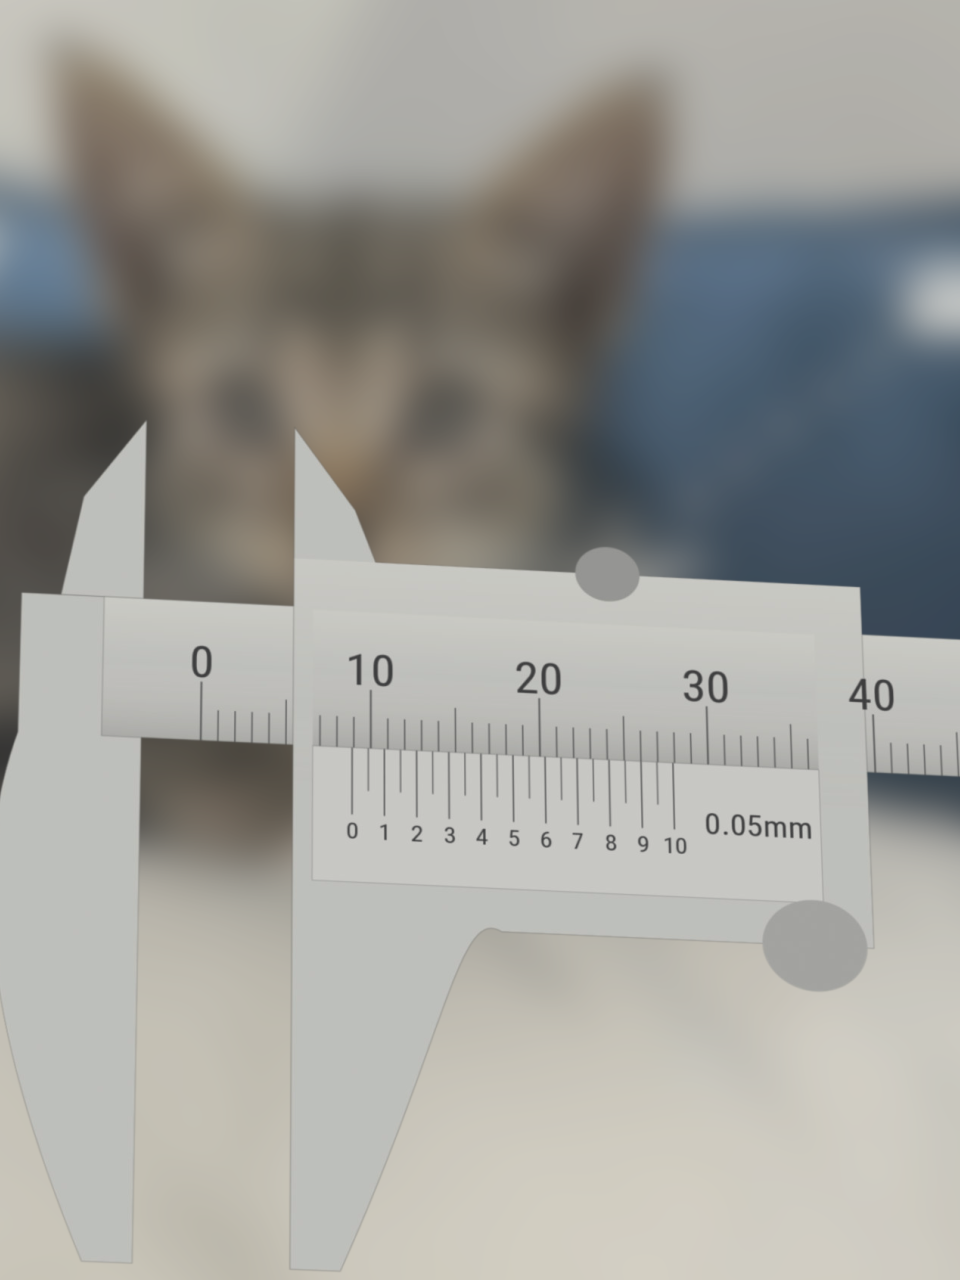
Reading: 8.9 mm
